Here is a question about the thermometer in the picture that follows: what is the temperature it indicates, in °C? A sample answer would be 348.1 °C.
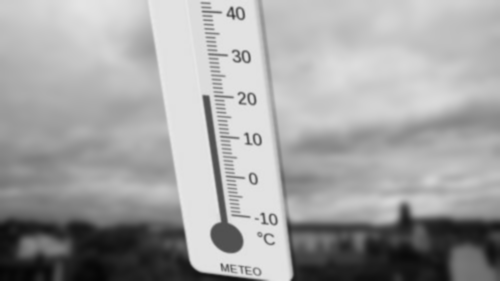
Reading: 20 °C
